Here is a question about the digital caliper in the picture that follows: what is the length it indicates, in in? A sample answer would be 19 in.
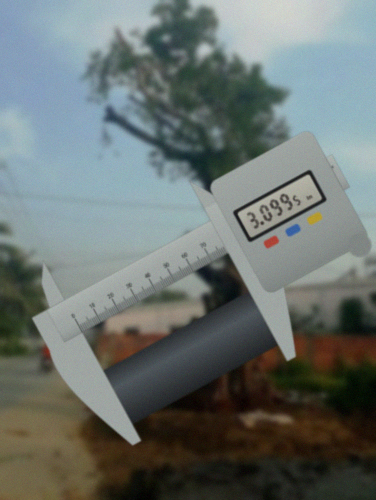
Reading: 3.0995 in
